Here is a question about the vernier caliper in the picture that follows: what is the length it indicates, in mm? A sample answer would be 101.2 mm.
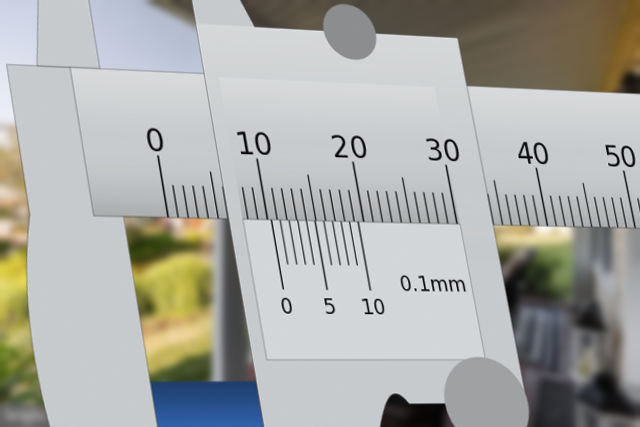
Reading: 10.4 mm
